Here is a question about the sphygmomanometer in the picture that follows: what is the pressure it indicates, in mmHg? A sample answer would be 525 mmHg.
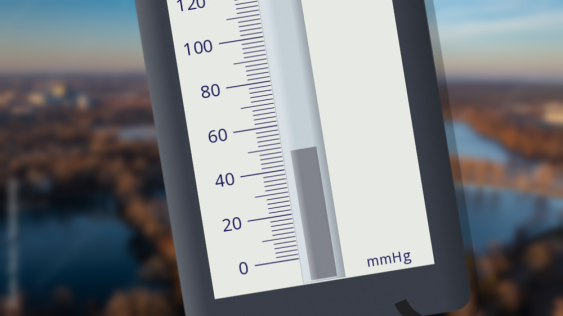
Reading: 48 mmHg
